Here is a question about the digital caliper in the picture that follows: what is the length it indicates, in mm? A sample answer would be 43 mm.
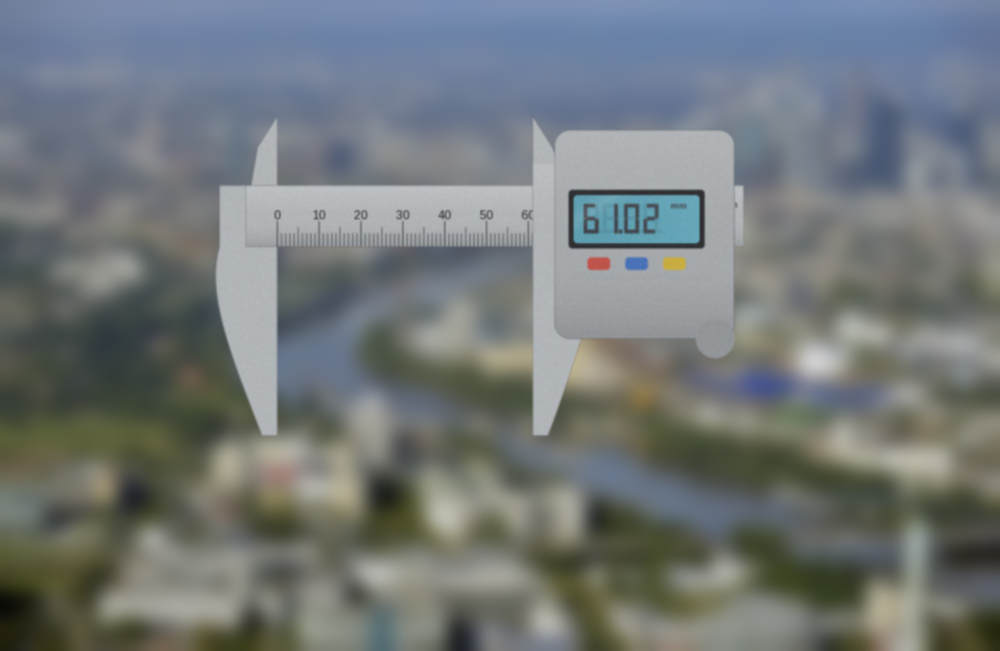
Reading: 61.02 mm
